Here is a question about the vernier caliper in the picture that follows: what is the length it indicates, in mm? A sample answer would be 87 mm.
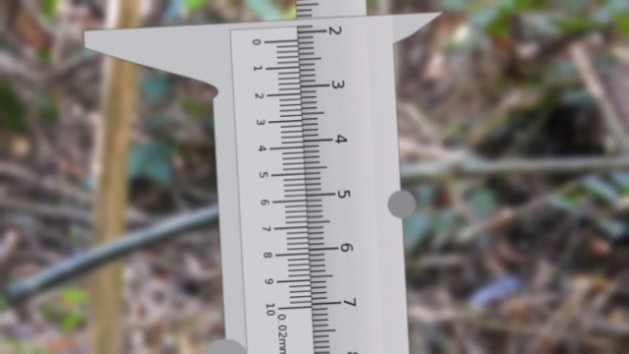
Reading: 21.5 mm
